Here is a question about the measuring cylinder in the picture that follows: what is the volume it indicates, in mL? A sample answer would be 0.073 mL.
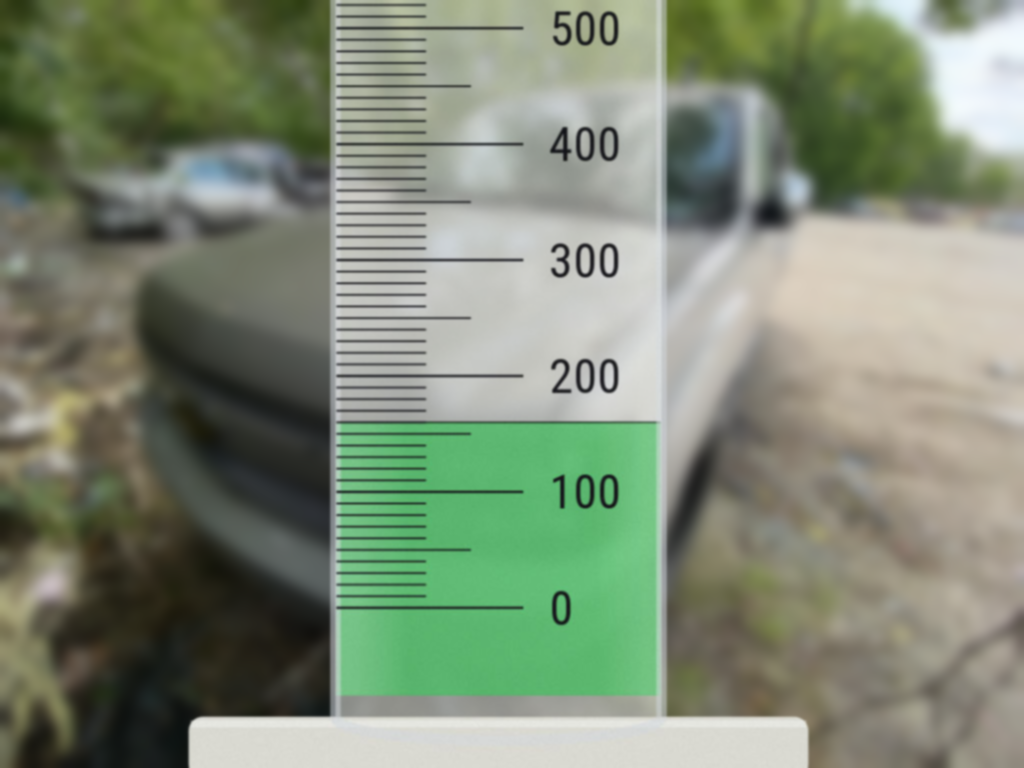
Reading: 160 mL
